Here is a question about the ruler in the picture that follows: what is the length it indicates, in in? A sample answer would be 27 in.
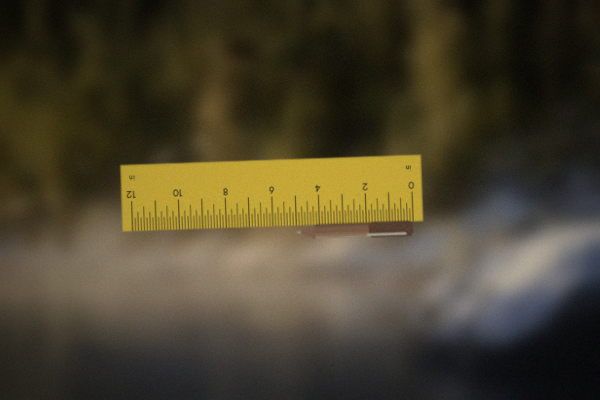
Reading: 5 in
